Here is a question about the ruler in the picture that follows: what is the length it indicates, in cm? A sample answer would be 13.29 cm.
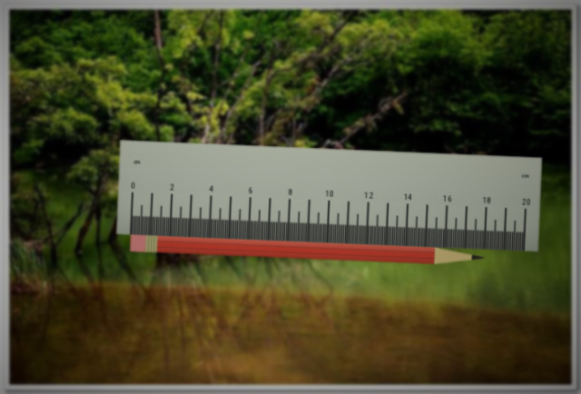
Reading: 18 cm
